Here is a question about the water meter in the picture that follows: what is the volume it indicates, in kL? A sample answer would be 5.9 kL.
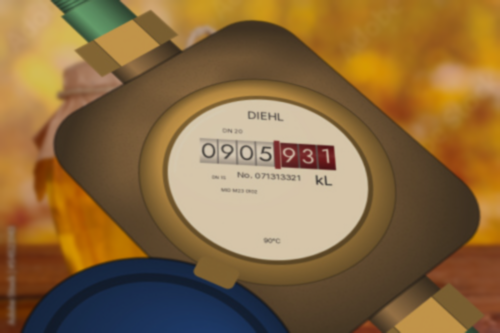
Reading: 905.931 kL
